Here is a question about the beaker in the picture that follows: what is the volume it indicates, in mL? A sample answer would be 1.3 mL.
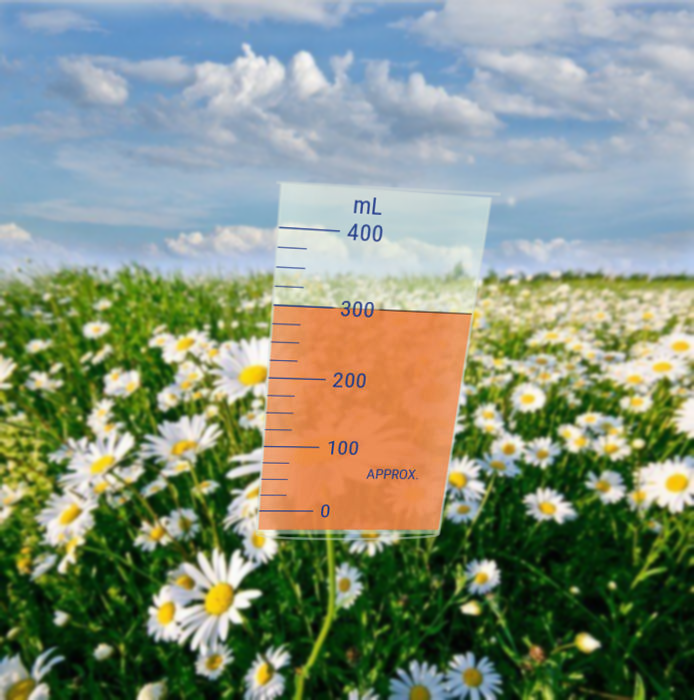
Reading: 300 mL
